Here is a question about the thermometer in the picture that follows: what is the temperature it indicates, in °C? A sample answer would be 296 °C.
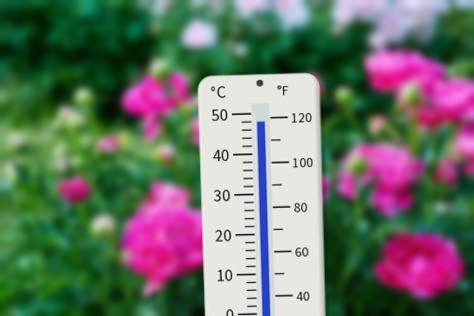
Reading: 48 °C
